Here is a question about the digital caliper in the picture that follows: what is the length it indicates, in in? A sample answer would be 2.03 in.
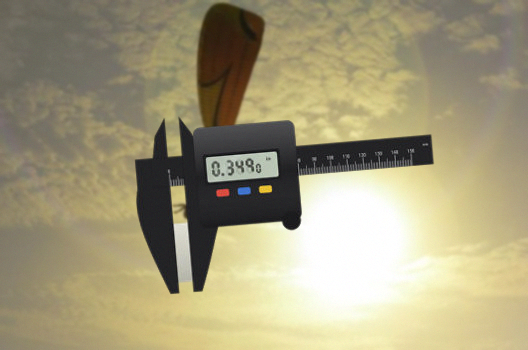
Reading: 0.3490 in
